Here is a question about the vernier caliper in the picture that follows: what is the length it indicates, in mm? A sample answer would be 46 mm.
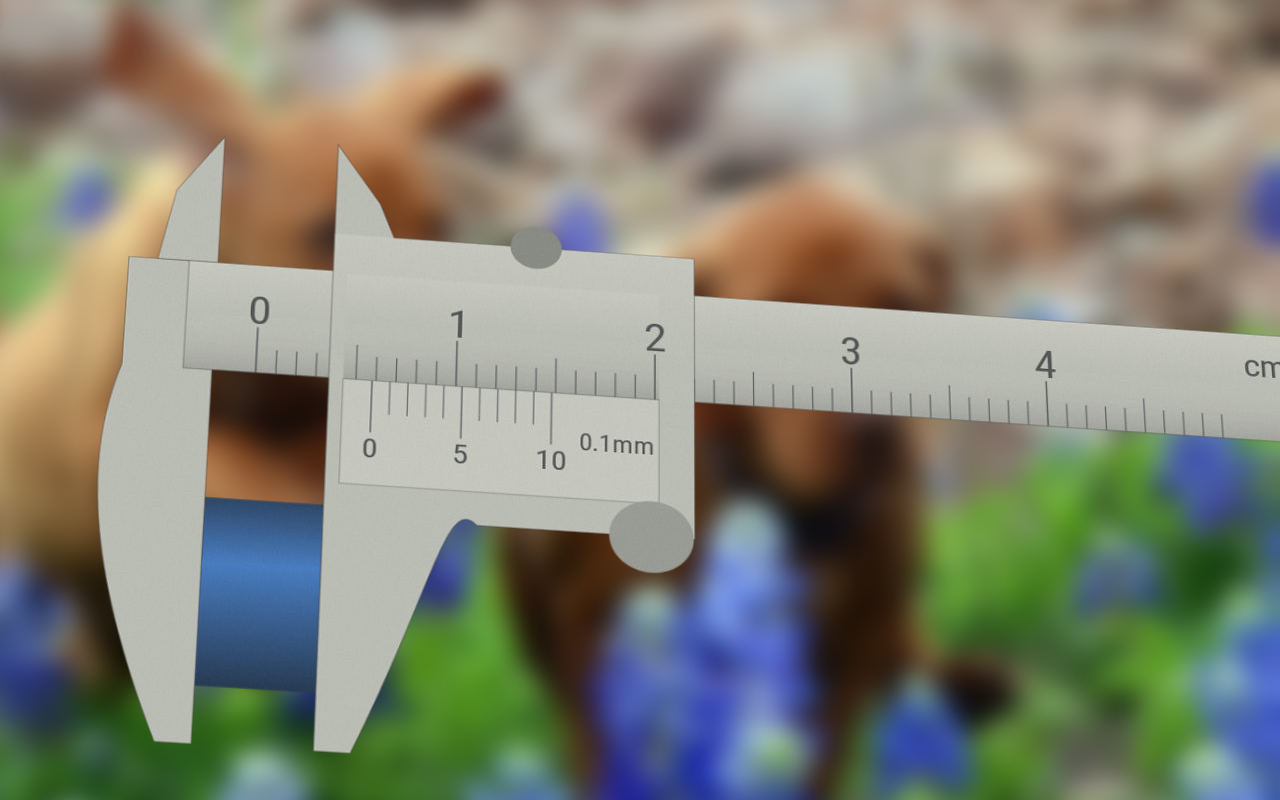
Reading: 5.8 mm
